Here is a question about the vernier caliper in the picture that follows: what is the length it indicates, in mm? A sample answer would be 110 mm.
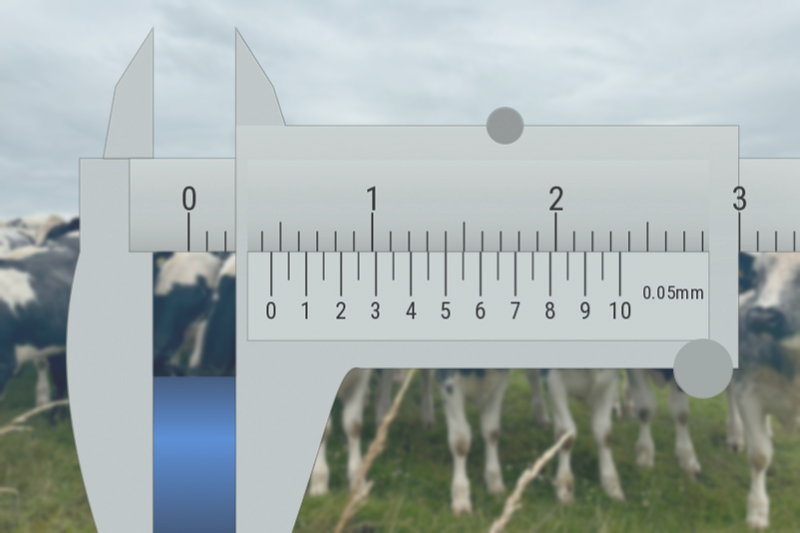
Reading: 4.5 mm
